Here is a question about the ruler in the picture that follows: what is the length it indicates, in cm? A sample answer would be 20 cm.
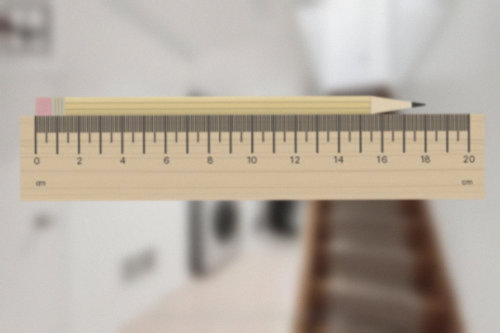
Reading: 18 cm
